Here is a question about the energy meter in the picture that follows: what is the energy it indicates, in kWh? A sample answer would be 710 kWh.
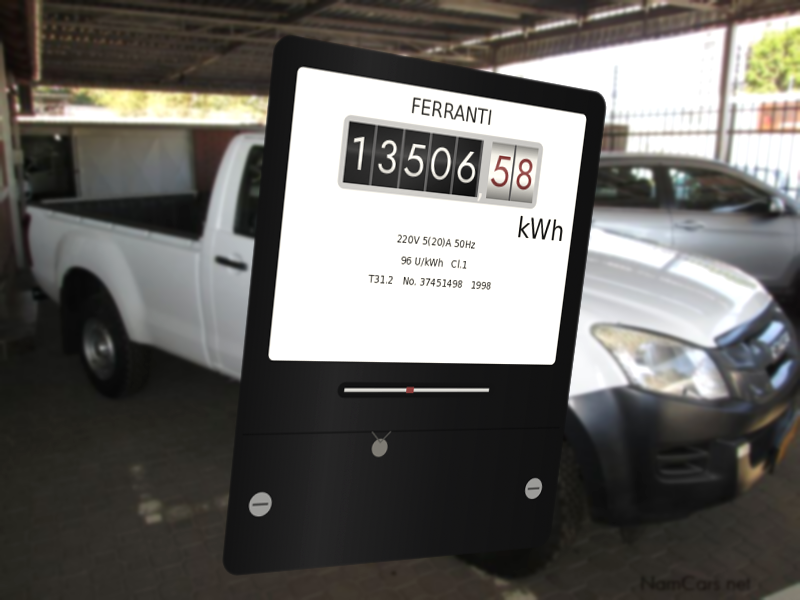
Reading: 13506.58 kWh
